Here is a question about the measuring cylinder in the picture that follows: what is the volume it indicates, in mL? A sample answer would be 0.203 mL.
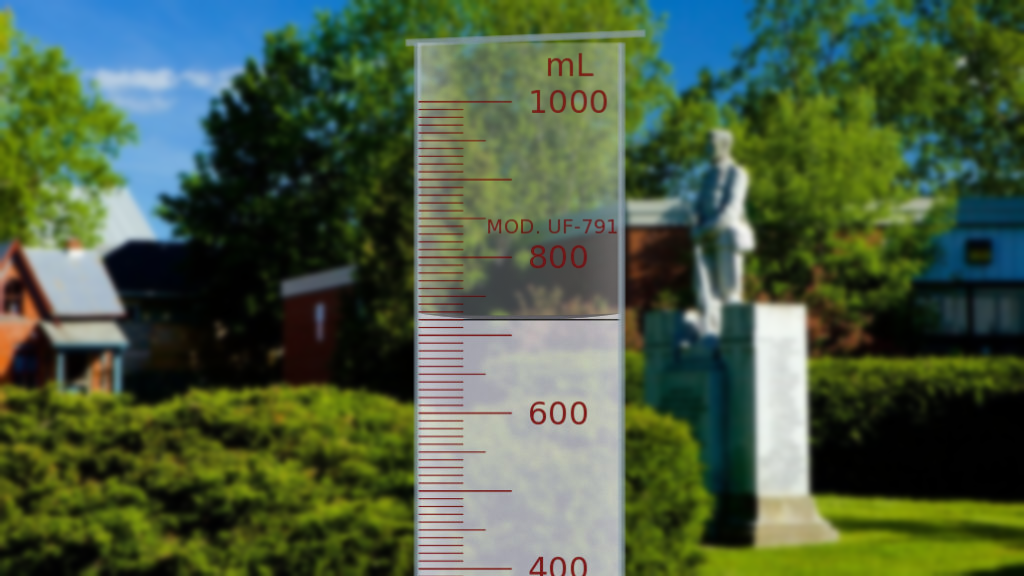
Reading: 720 mL
